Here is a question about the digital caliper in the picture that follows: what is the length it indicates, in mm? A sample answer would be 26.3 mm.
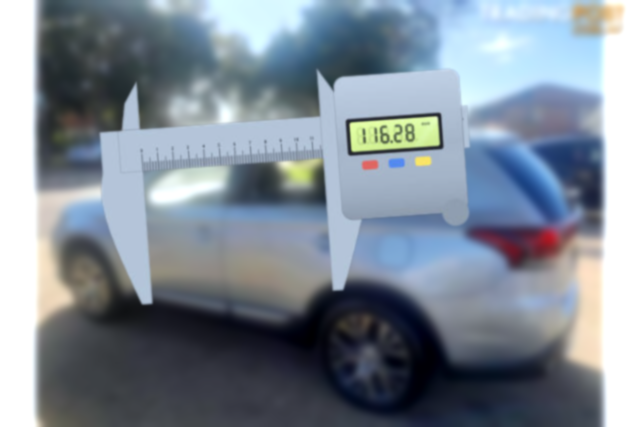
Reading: 116.28 mm
